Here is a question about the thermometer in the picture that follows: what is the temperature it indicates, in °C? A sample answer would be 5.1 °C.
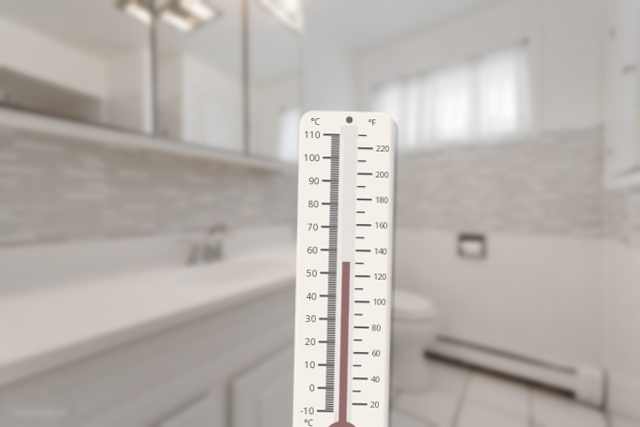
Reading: 55 °C
